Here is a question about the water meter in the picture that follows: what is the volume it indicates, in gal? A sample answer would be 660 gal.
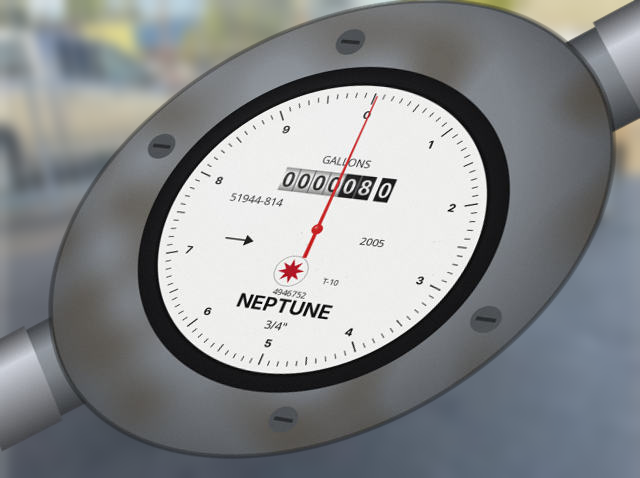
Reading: 80.0 gal
